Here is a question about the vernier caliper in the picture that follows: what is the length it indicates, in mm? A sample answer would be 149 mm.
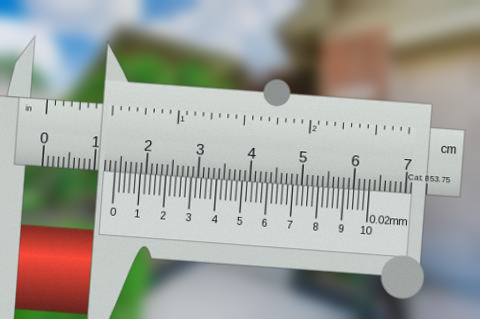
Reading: 14.0 mm
